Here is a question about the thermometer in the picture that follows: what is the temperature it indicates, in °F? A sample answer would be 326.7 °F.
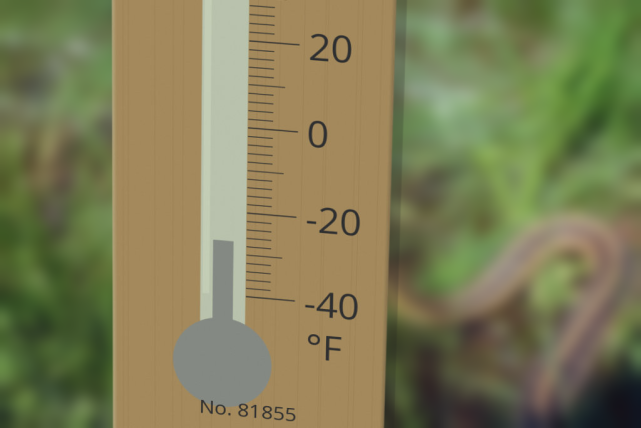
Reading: -27 °F
